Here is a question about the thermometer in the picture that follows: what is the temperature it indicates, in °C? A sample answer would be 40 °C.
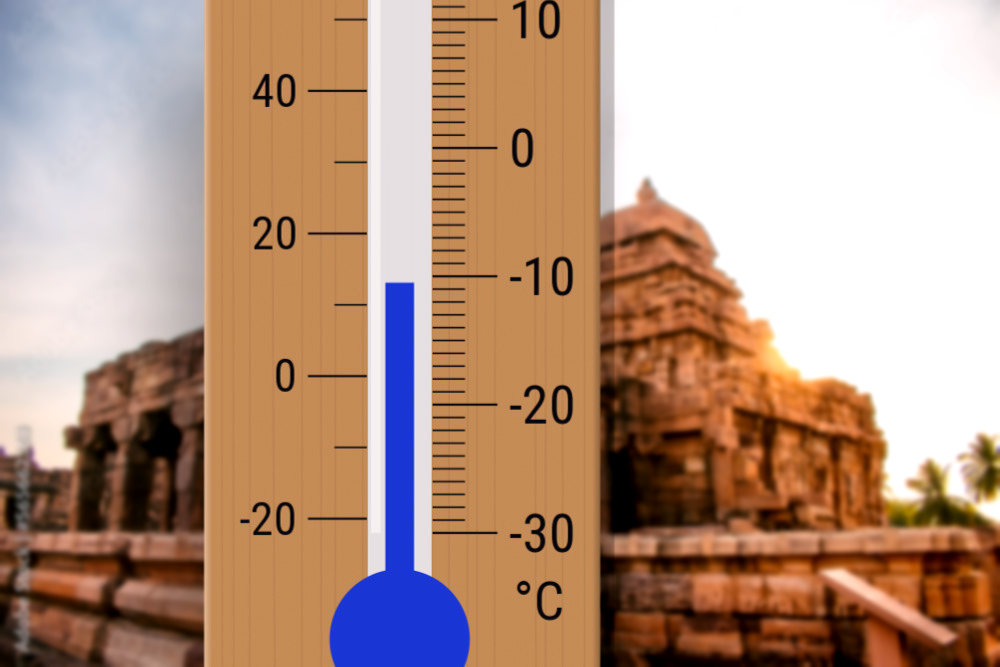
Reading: -10.5 °C
